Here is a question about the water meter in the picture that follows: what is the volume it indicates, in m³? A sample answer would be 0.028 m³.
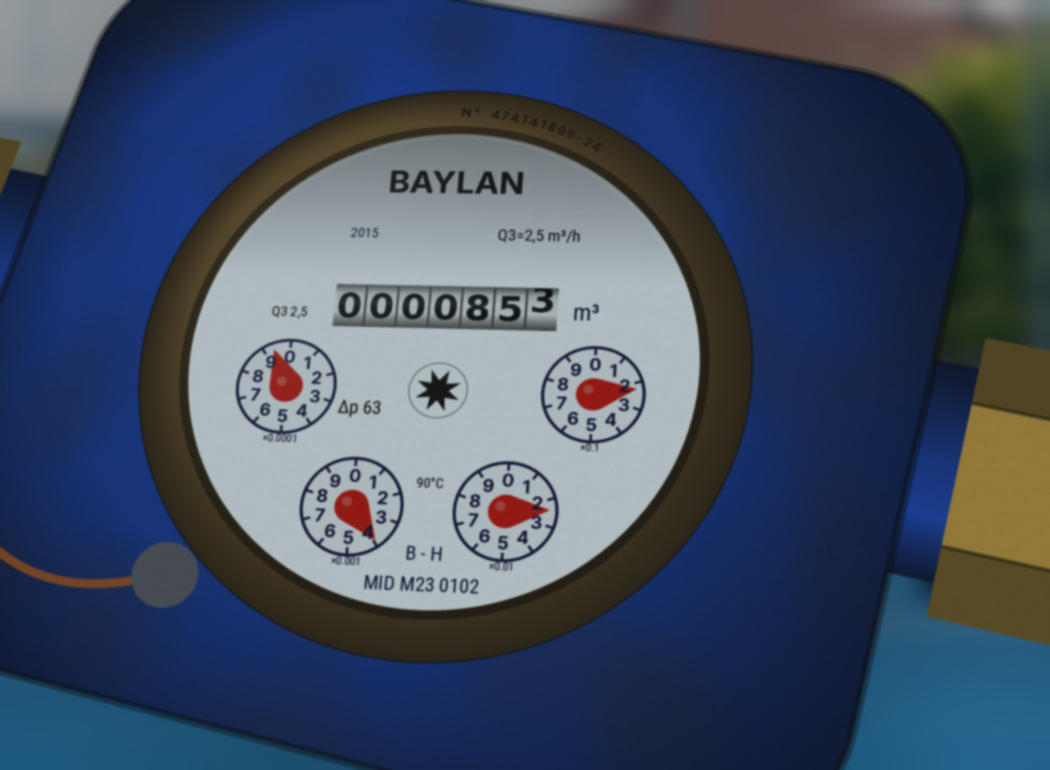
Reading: 853.2239 m³
